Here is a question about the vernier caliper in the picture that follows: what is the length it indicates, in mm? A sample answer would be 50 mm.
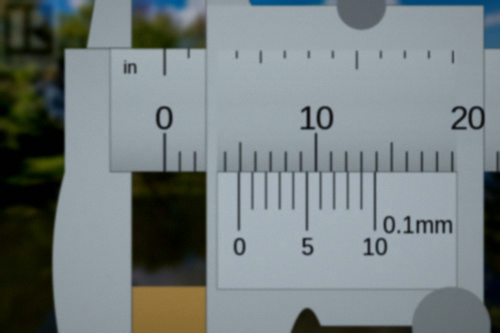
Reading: 4.9 mm
